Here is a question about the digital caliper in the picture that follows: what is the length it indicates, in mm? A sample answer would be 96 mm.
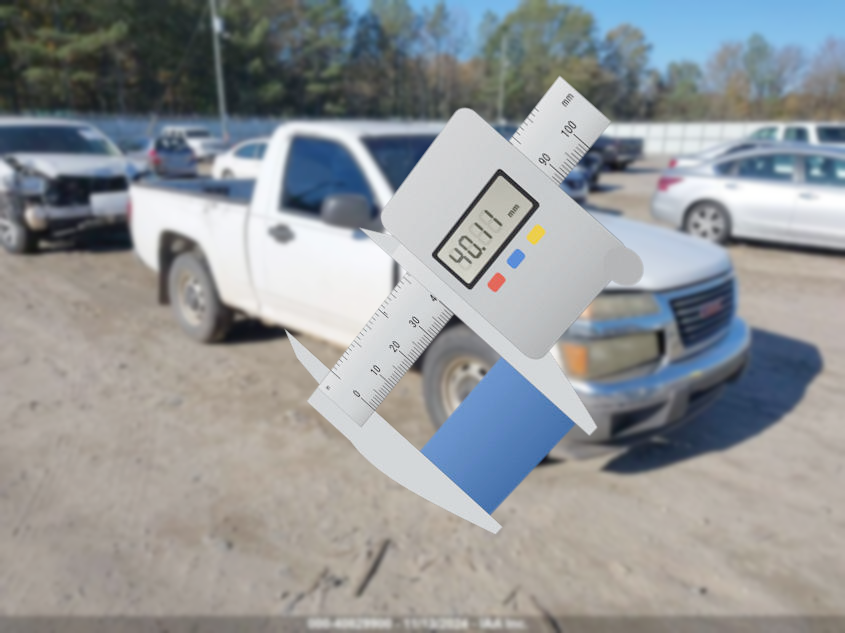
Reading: 40.11 mm
